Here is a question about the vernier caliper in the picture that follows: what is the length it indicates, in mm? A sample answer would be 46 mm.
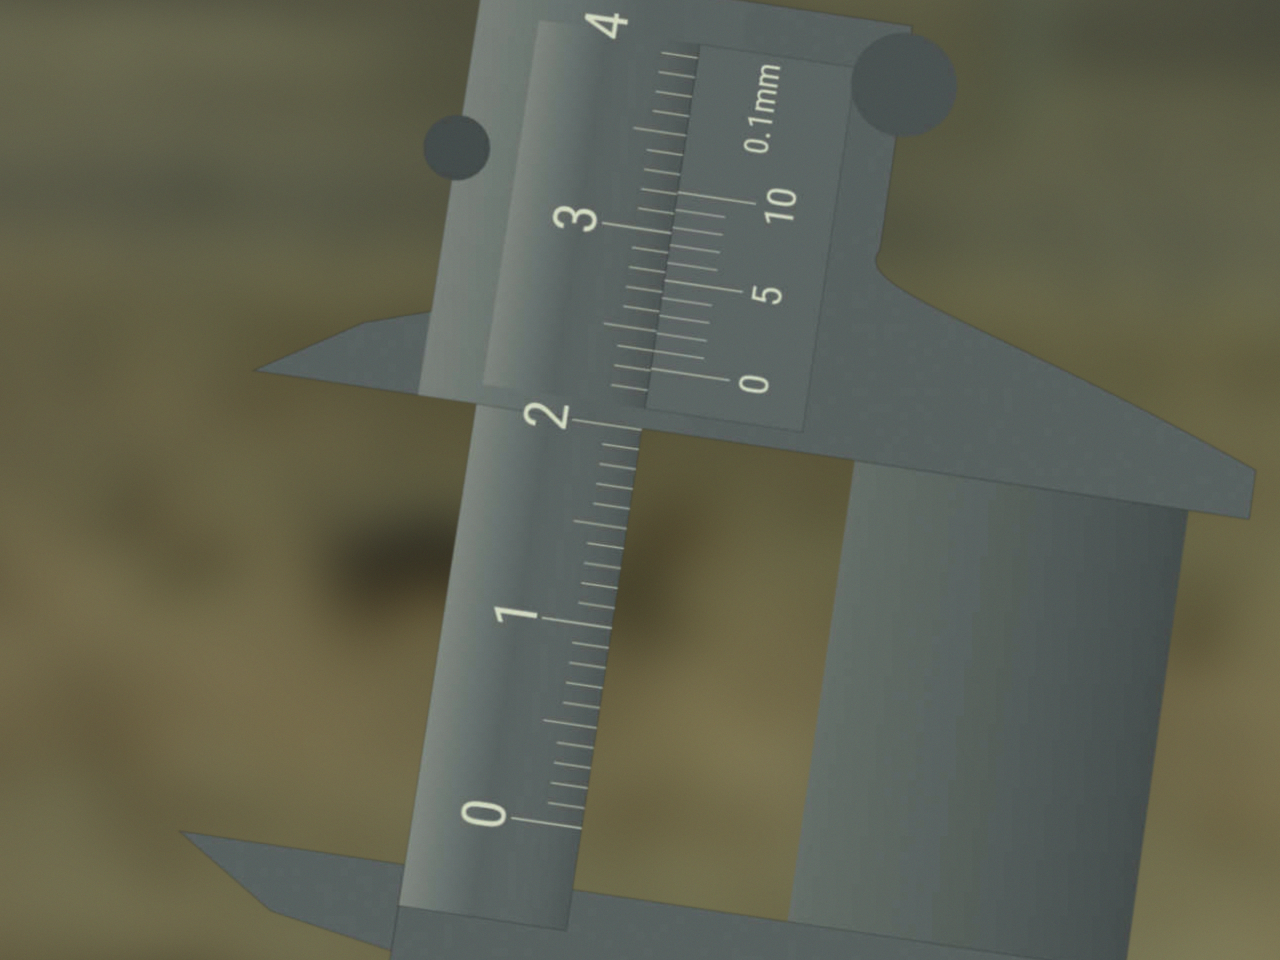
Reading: 23.1 mm
